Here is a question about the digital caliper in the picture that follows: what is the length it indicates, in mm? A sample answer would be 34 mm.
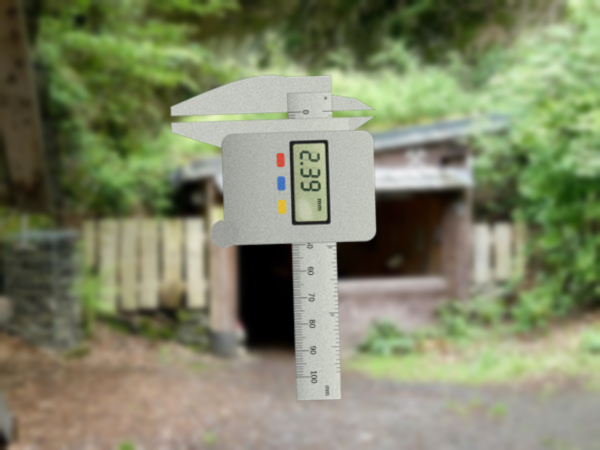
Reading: 2.39 mm
